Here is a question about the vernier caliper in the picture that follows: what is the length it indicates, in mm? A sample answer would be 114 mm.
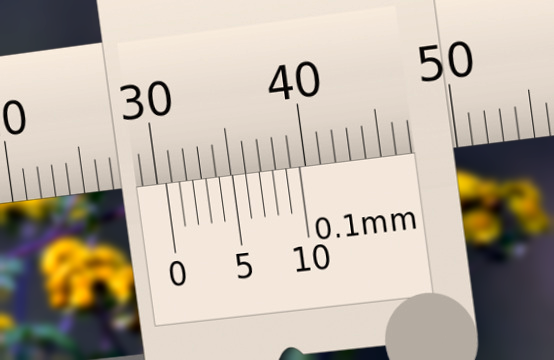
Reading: 30.6 mm
